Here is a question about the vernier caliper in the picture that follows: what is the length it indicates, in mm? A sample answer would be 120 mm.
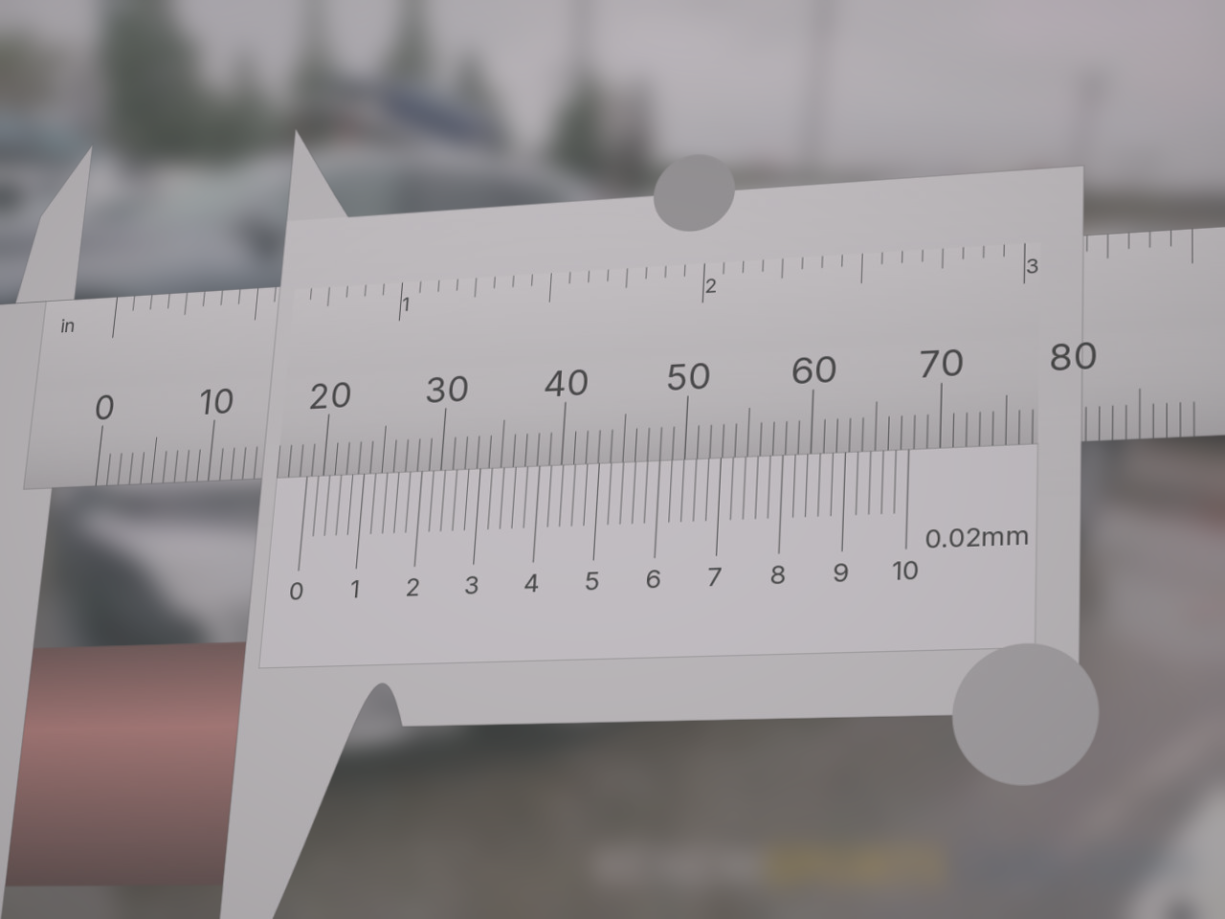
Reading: 18.6 mm
